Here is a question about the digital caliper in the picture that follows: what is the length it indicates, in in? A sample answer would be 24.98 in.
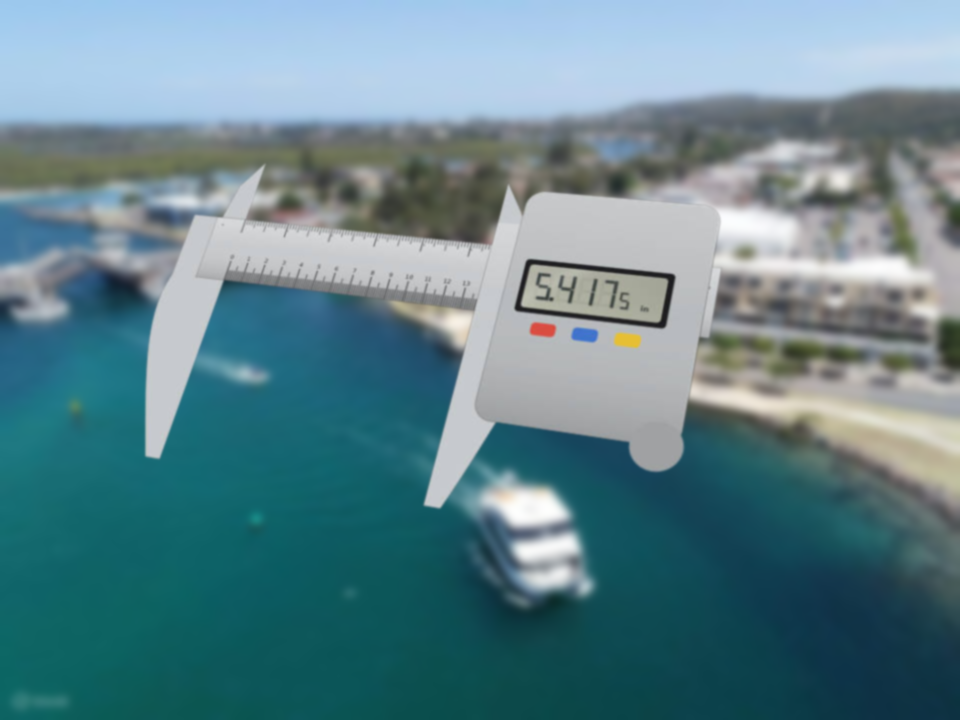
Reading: 5.4175 in
